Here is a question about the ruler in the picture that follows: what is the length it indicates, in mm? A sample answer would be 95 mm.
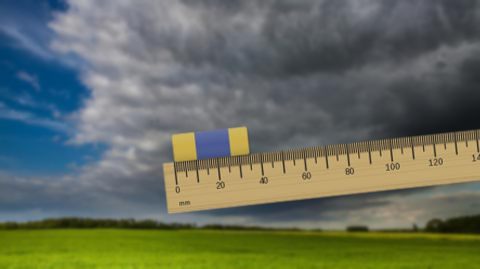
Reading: 35 mm
